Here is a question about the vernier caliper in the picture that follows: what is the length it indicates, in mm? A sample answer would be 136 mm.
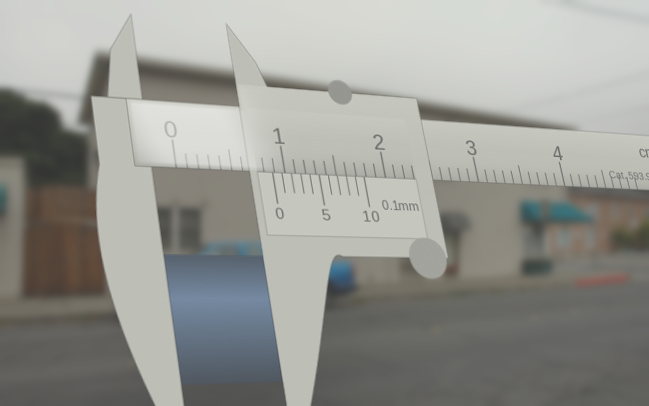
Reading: 8.8 mm
